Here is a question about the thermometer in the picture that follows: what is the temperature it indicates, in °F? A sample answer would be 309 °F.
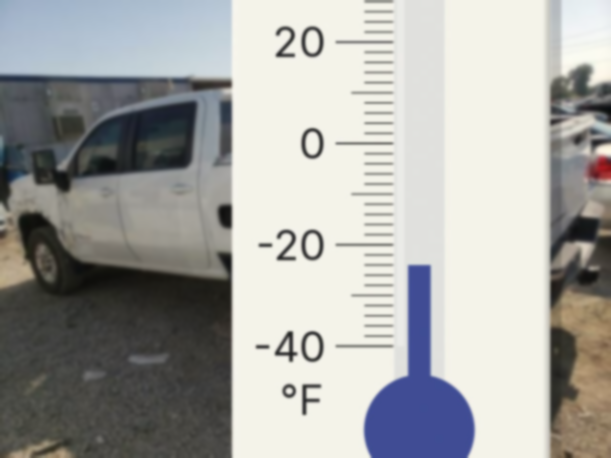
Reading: -24 °F
